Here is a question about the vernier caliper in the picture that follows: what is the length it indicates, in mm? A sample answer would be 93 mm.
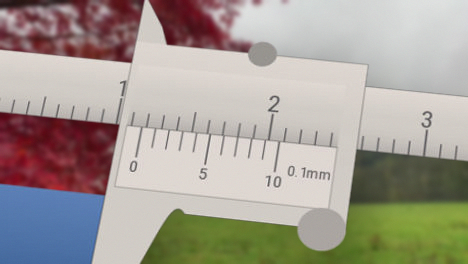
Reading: 11.7 mm
